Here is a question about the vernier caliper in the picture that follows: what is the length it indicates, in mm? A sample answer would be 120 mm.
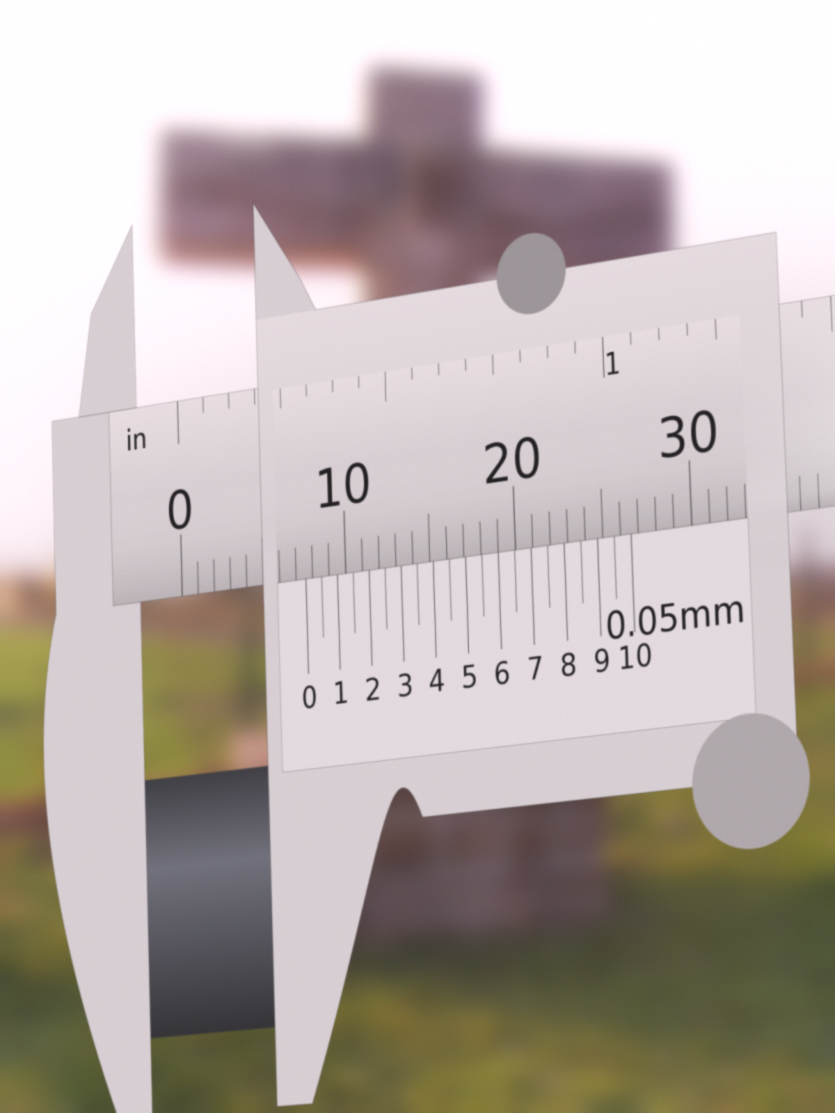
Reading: 7.6 mm
